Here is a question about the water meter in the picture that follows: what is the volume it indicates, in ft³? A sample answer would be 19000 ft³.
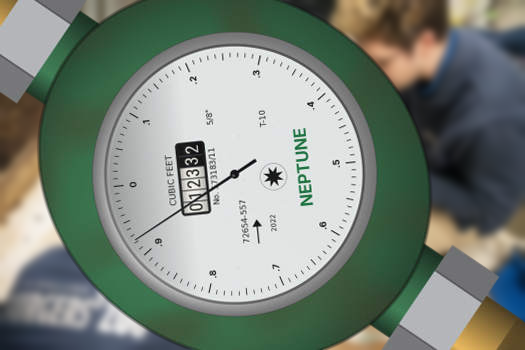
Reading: 12331.92 ft³
